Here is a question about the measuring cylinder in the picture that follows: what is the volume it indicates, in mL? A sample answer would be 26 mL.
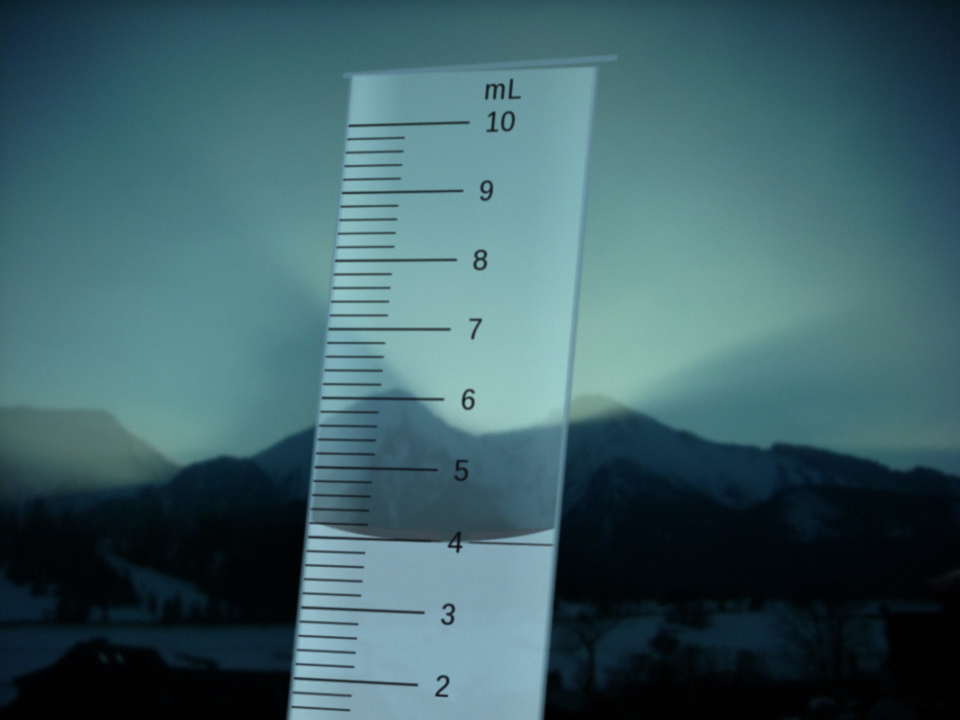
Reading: 4 mL
